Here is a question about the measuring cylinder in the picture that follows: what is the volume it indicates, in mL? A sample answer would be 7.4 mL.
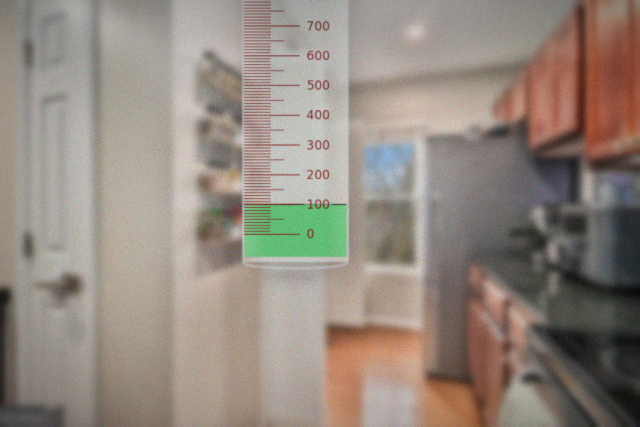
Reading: 100 mL
